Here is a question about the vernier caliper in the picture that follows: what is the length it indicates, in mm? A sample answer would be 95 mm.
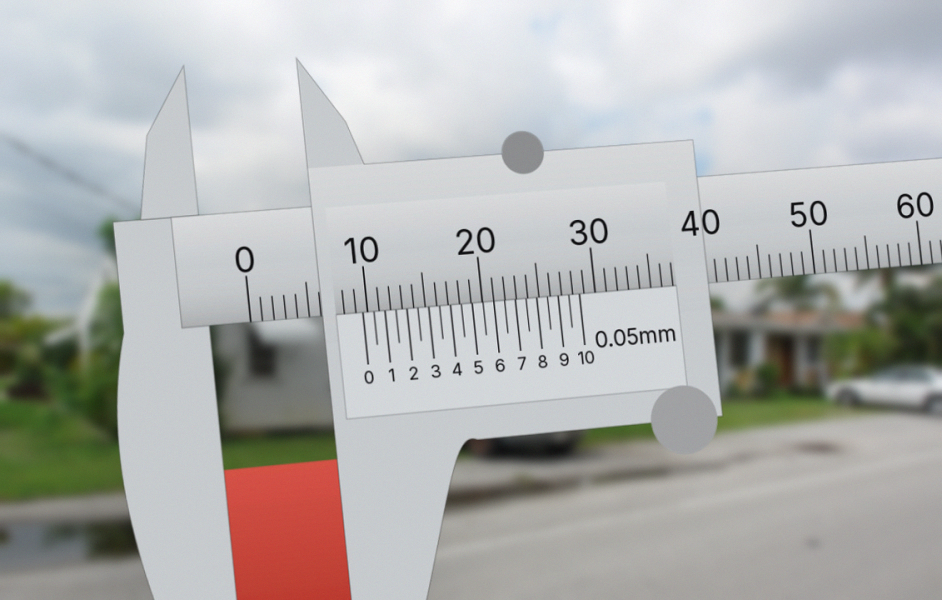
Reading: 9.6 mm
